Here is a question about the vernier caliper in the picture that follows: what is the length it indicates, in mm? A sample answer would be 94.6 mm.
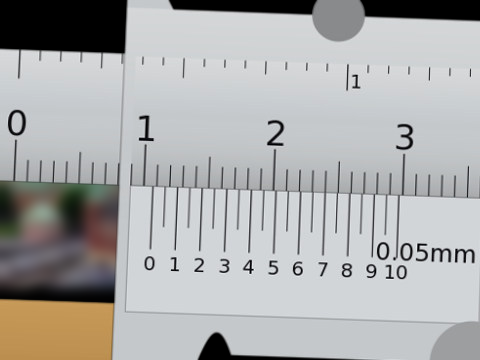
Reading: 10.7 mm
